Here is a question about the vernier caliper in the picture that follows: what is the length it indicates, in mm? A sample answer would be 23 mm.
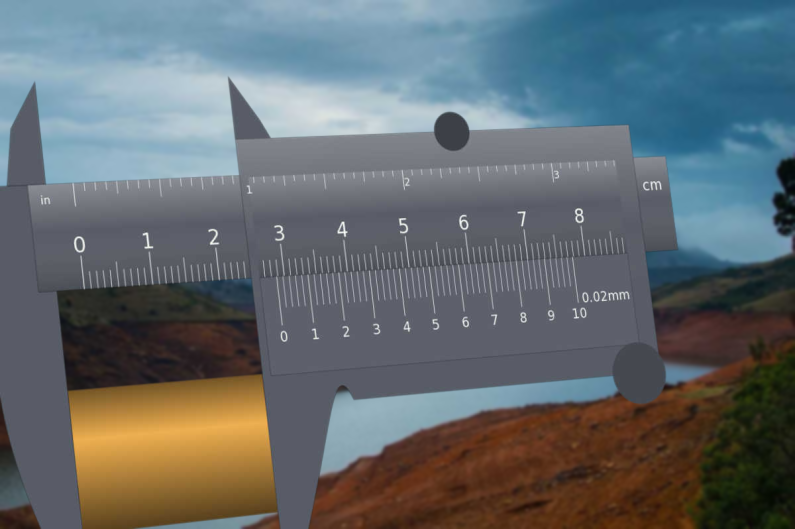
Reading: 28.8 mm
